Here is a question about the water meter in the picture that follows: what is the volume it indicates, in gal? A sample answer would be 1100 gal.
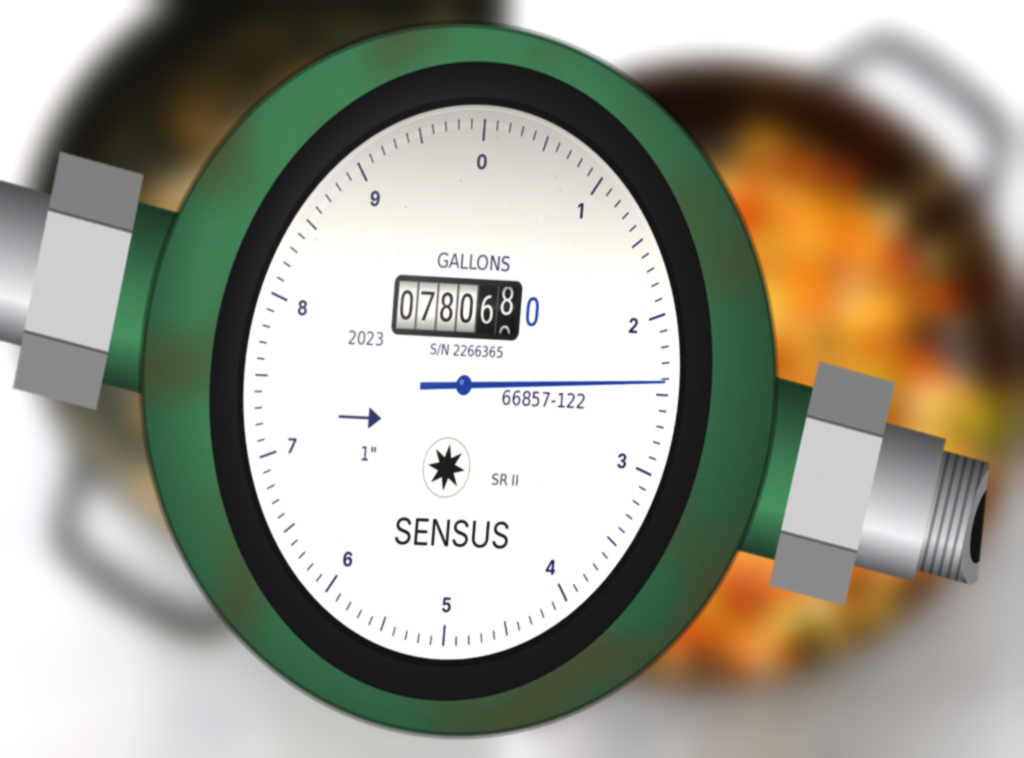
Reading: 780682.4 gal
